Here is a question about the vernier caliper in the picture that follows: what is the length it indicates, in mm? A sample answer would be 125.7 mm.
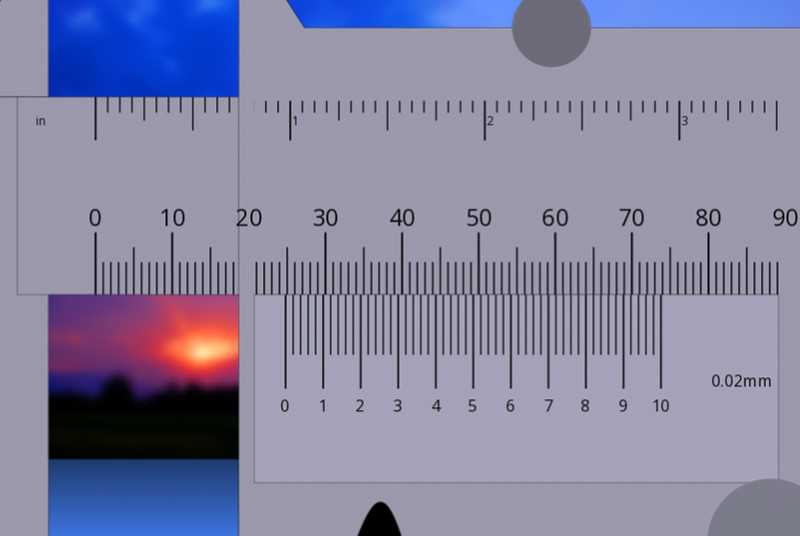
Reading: 24.8 mm
